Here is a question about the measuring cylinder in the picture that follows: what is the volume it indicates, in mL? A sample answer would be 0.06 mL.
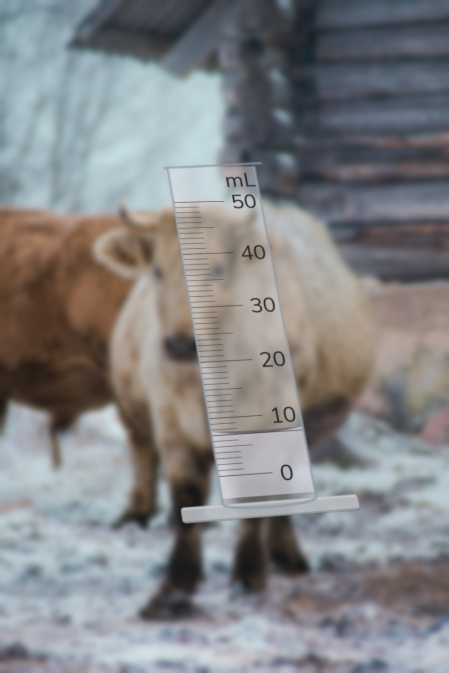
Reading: 7 mL
